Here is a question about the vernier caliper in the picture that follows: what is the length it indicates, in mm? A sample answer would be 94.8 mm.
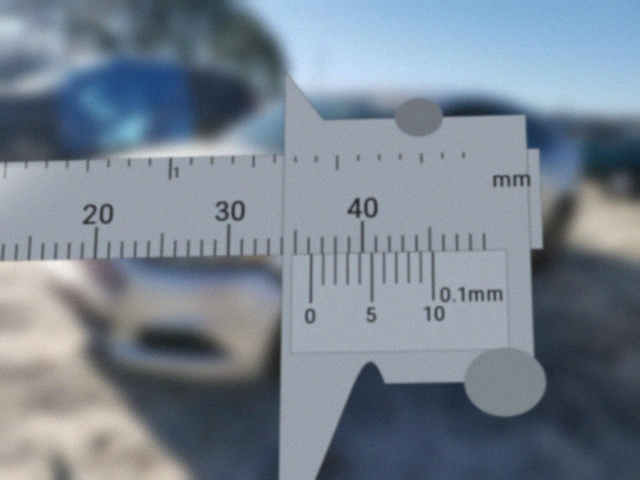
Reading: 36.2 mm
